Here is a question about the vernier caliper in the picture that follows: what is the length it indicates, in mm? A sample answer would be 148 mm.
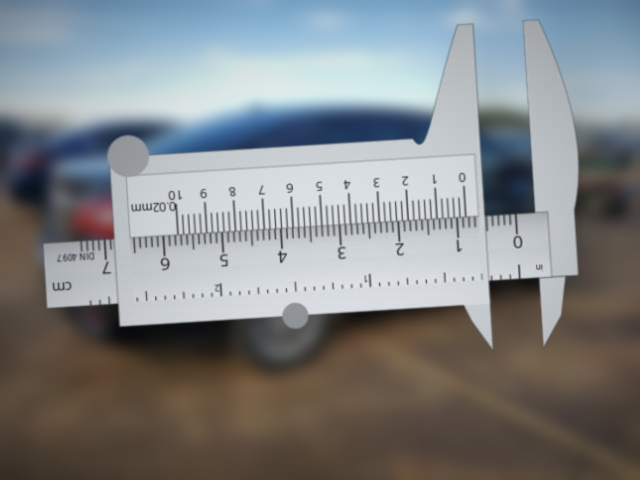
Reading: 8.5 mm
